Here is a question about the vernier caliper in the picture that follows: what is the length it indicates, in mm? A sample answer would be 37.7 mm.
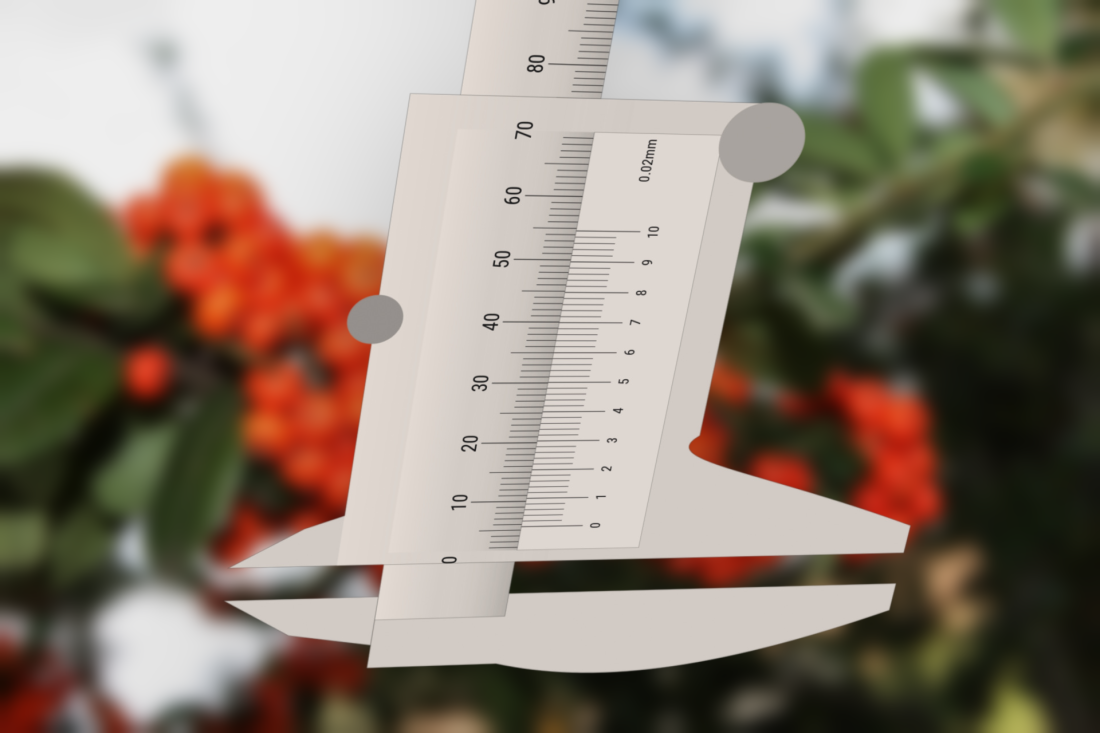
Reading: 5.6 mm
